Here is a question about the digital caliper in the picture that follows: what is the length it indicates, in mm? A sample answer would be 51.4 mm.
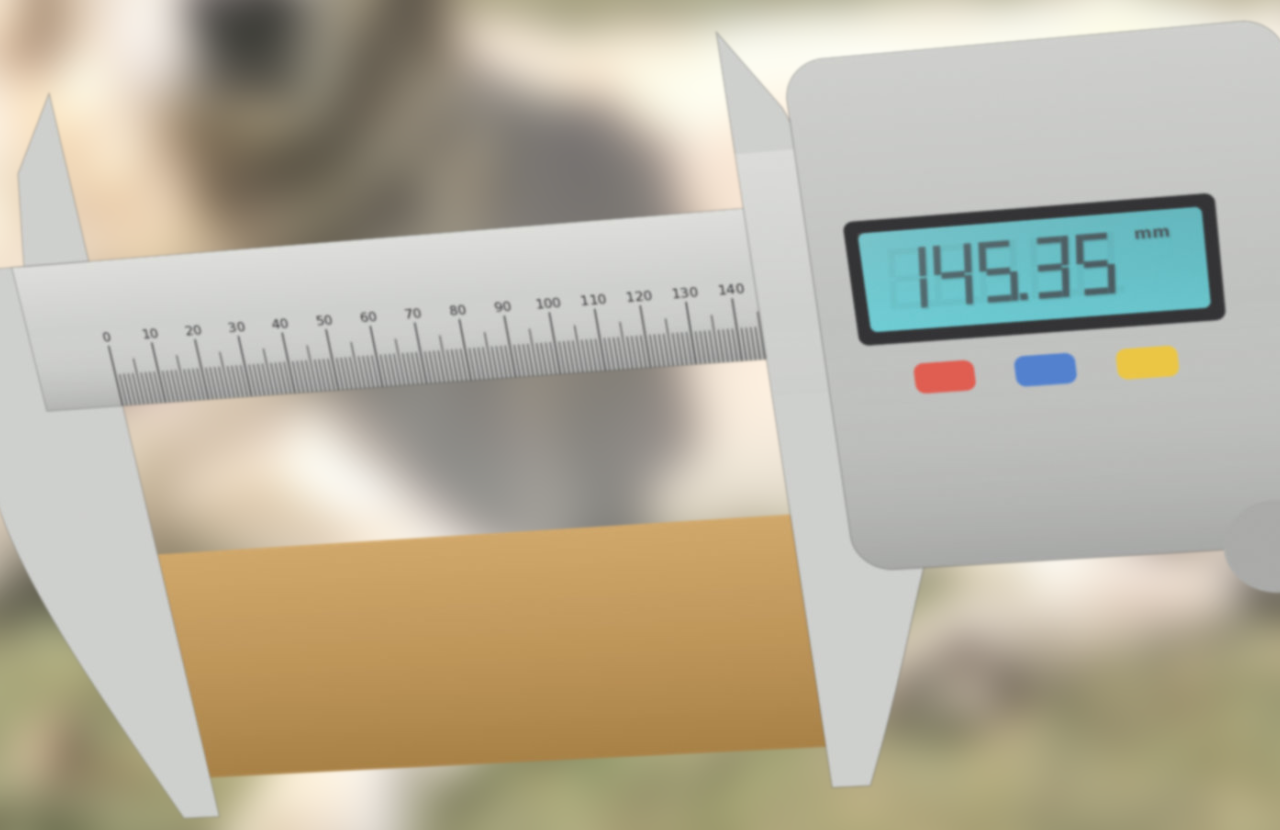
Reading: 145.35 mm
